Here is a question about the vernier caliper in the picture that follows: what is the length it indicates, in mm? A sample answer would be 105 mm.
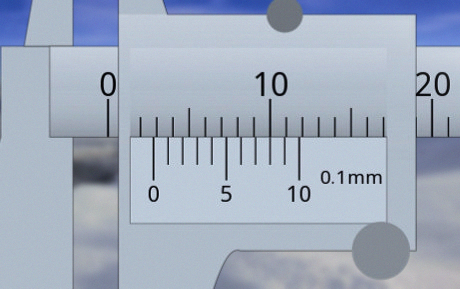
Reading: 2.8 mm
